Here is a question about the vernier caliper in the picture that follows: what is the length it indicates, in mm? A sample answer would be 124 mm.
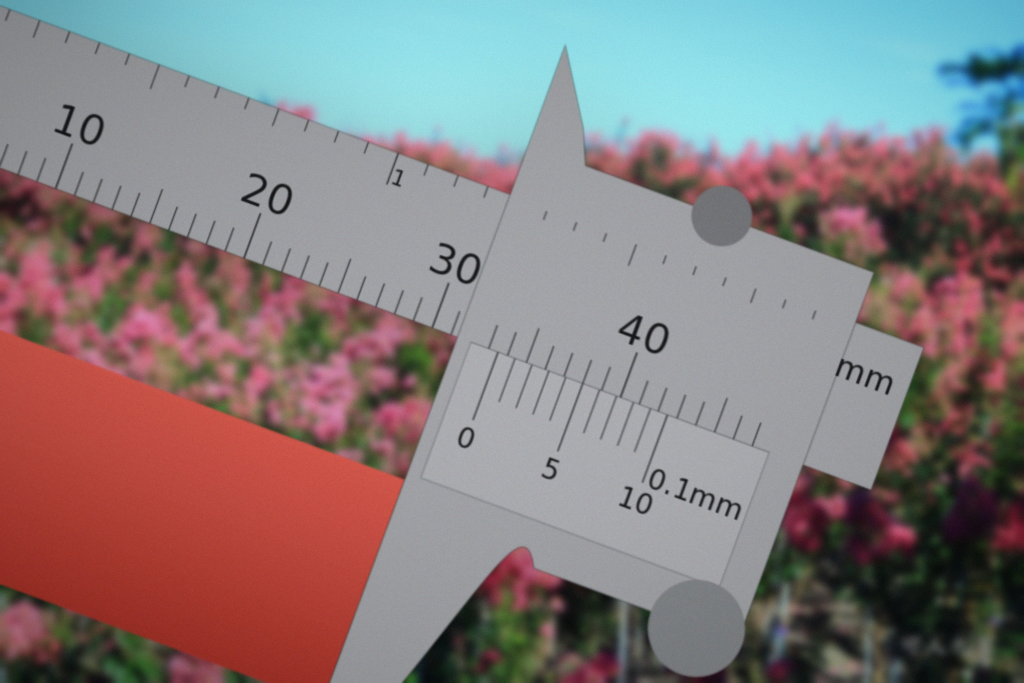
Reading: 33.5 mm
